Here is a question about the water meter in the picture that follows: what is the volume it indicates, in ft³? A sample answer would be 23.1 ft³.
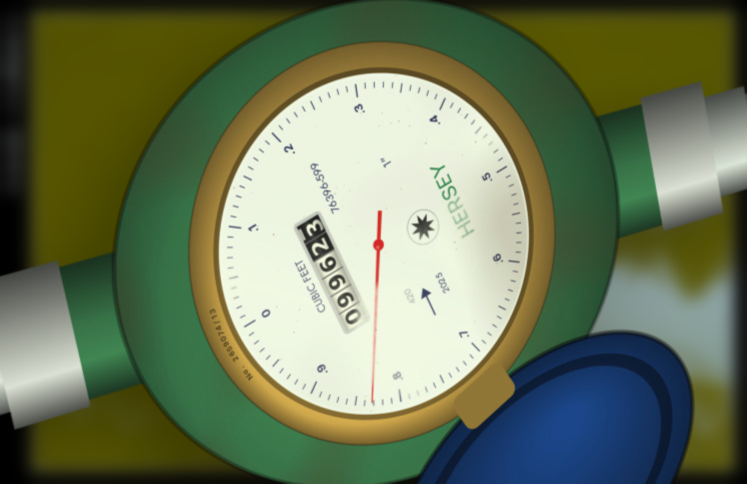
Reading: 99622.83 ft³
